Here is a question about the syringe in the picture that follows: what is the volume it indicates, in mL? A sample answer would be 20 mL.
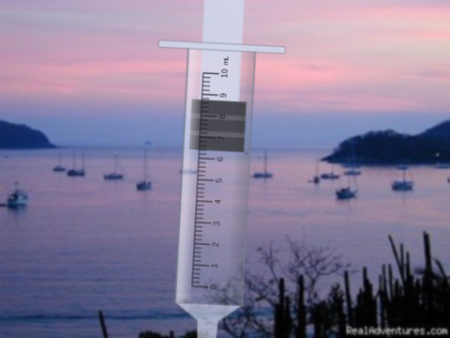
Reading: 6.4 mL
